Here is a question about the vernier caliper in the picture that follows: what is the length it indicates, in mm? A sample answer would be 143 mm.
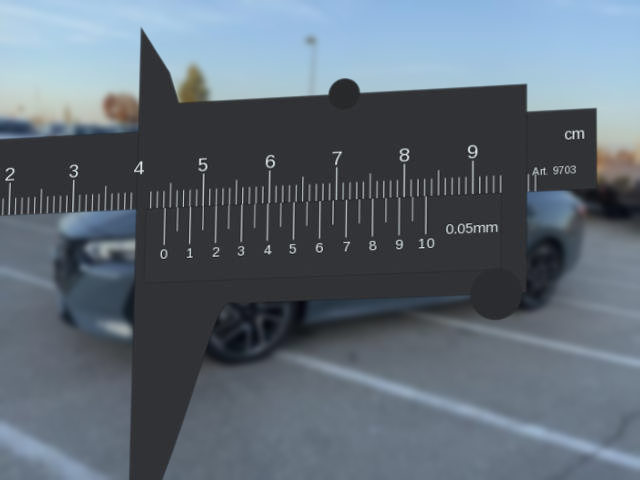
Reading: 44.2 mm
